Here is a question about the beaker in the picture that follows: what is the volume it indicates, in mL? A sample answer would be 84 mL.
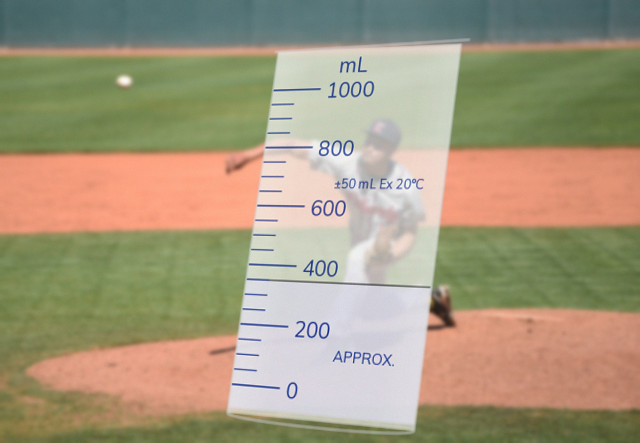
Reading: 350 mL
